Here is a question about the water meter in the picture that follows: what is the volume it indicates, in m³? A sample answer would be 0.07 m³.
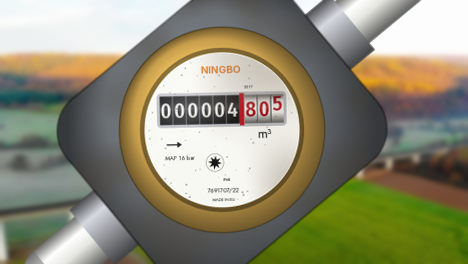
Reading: 4.805 m³
